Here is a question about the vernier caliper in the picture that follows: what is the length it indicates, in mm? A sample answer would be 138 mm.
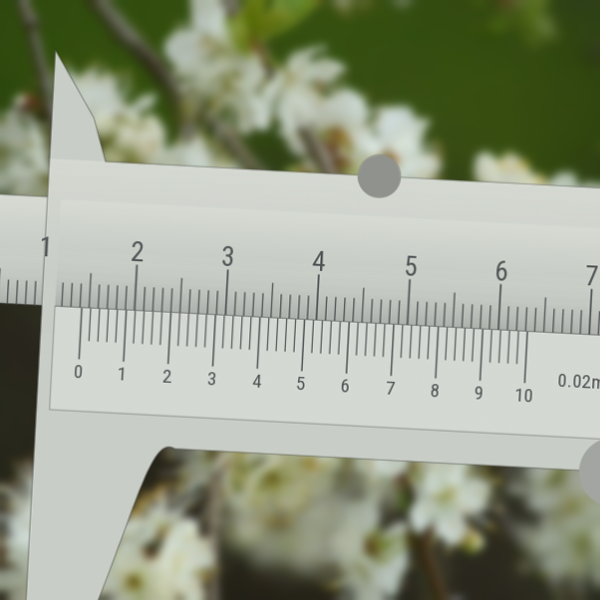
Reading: 14.2 mm
